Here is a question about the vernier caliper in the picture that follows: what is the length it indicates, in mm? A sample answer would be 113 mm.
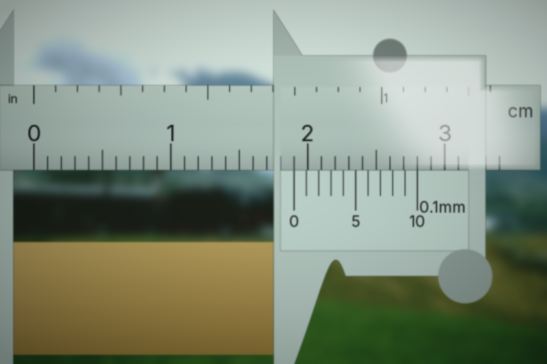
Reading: 19.0 mm
